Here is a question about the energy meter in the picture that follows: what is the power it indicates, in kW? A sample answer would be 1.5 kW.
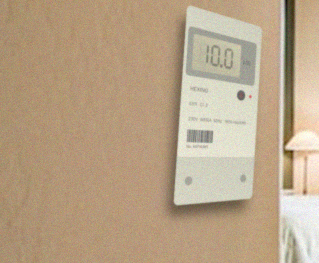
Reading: 10.0 kW
